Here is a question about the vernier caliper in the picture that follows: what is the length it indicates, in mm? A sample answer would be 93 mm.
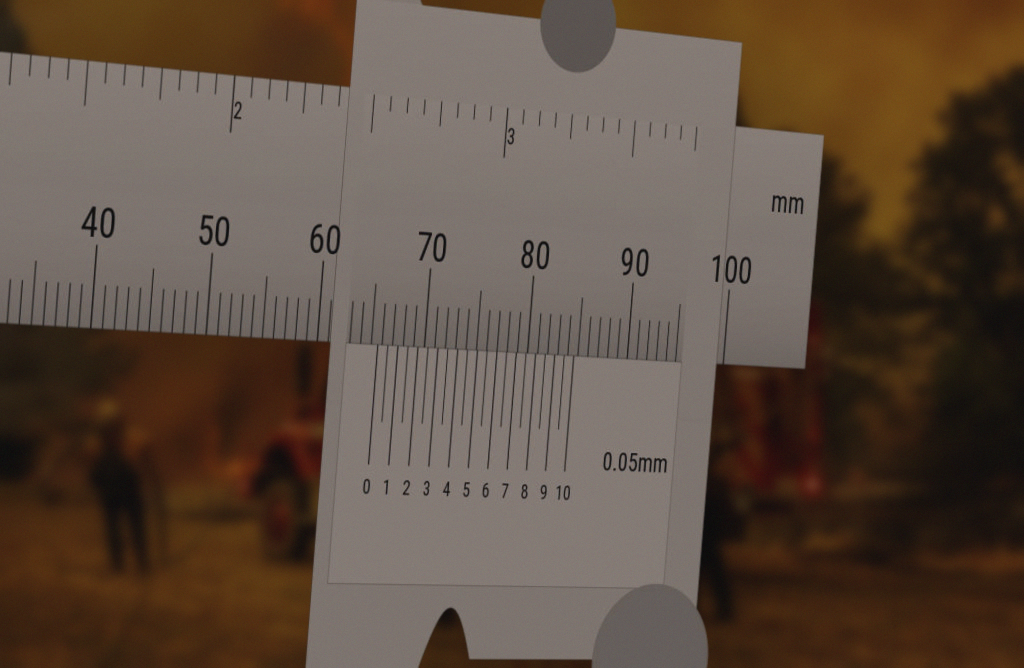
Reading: 65.6 mm
